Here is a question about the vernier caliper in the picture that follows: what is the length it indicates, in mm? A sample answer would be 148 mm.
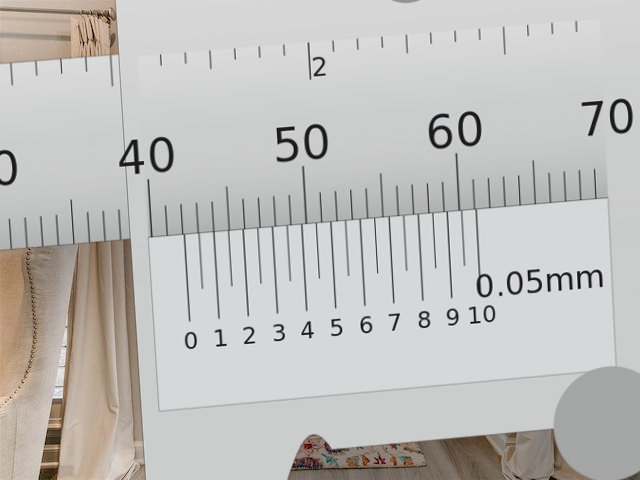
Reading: 42.1 mm
